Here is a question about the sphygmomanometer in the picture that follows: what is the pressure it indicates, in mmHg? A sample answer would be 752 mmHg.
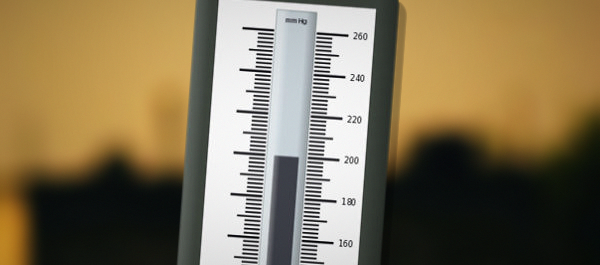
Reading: 200 mmHg
